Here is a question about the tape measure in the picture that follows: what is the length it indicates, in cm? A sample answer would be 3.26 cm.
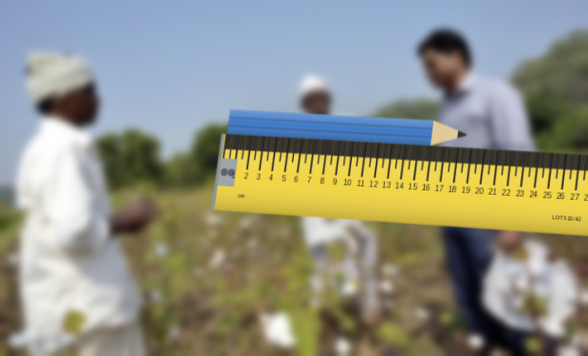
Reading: 18.5 cm
